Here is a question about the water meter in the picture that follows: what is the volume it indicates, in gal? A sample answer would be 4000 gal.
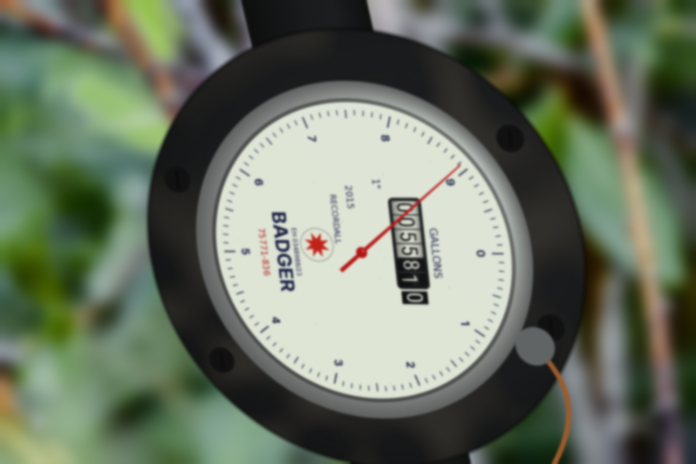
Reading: 55808.9 gal
